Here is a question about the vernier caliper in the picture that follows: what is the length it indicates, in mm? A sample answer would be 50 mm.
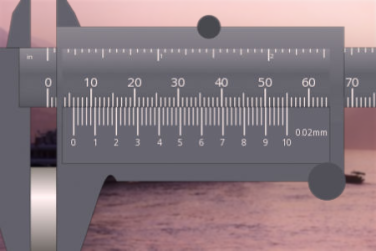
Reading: 6.0 mm
